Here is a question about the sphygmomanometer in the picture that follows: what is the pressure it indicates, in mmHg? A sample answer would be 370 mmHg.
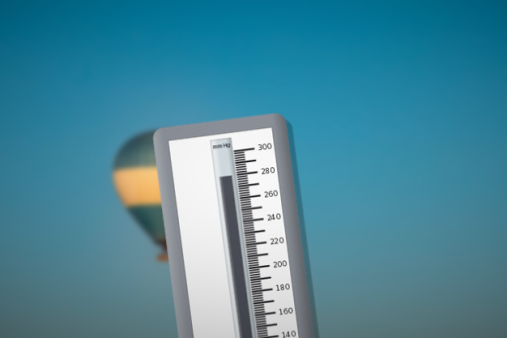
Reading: 280 mmHg
